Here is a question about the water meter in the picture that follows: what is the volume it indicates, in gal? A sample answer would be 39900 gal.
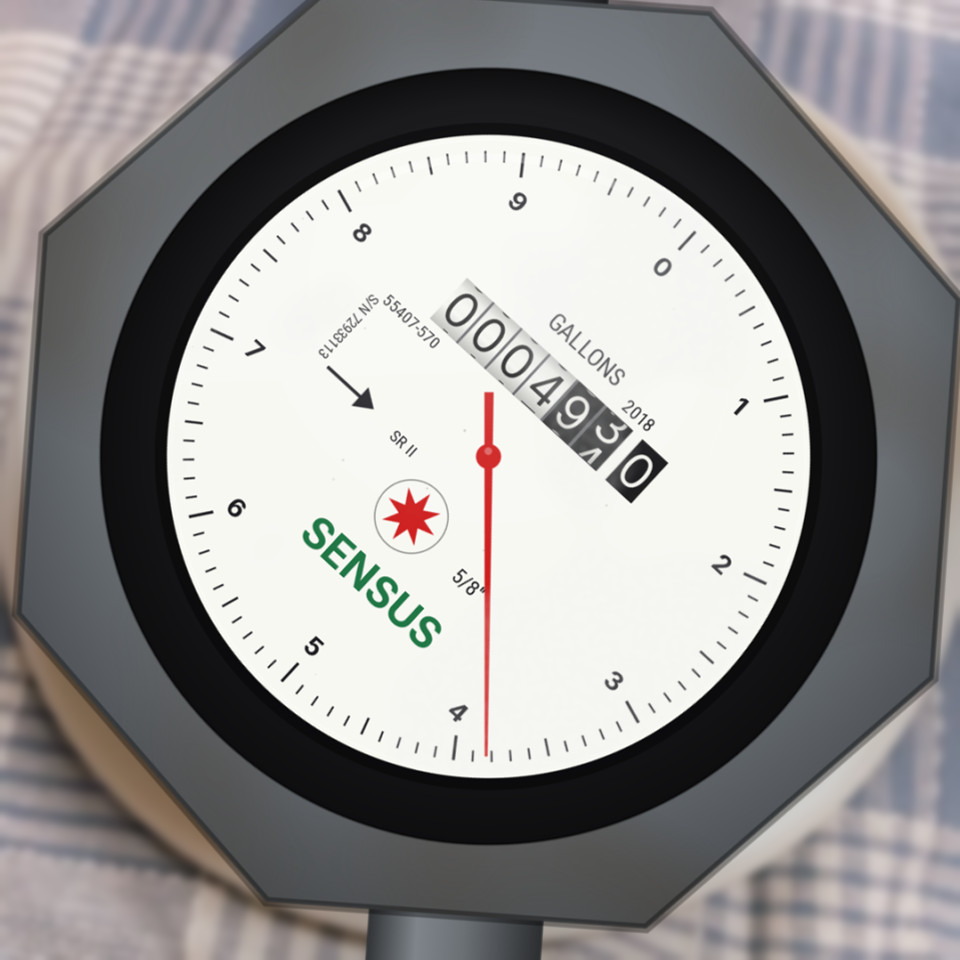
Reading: 4933.8 gal
